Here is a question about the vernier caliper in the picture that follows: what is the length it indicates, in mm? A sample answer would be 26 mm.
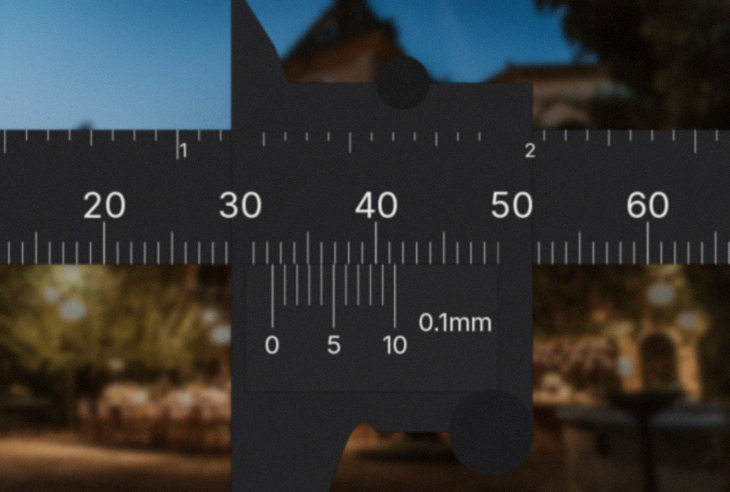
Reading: 32.4 mm
